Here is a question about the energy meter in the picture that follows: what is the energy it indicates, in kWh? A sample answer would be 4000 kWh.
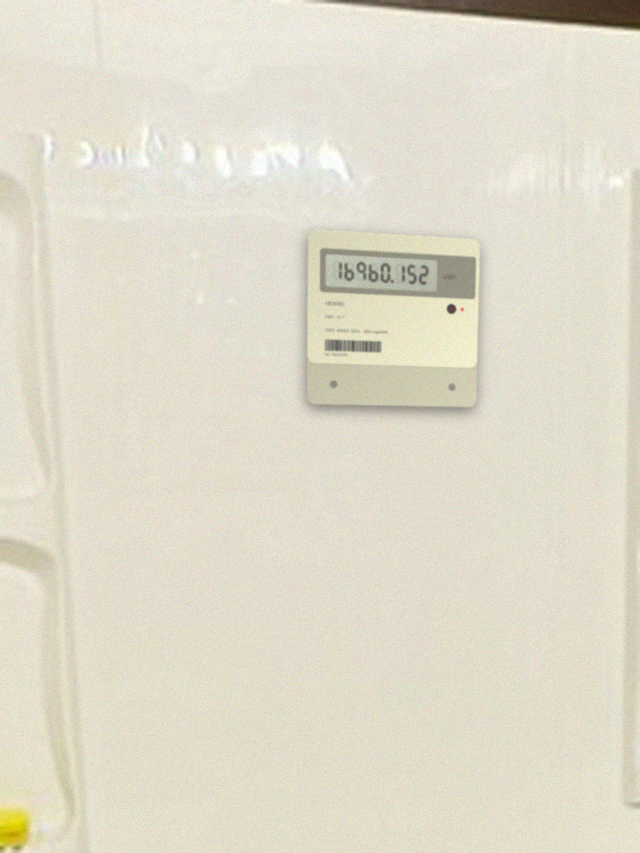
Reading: 16960.152 kWh
